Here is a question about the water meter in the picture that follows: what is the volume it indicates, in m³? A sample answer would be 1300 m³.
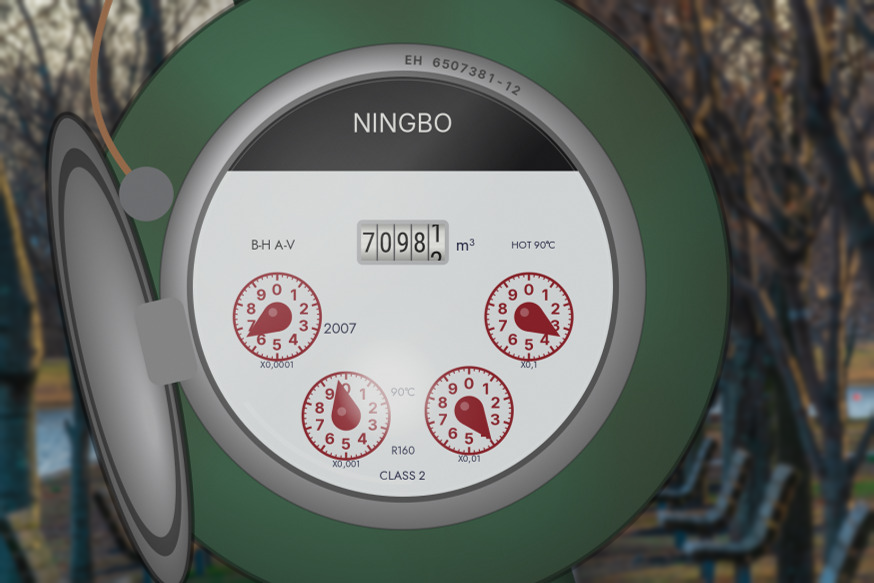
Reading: 70981.3396 m³
